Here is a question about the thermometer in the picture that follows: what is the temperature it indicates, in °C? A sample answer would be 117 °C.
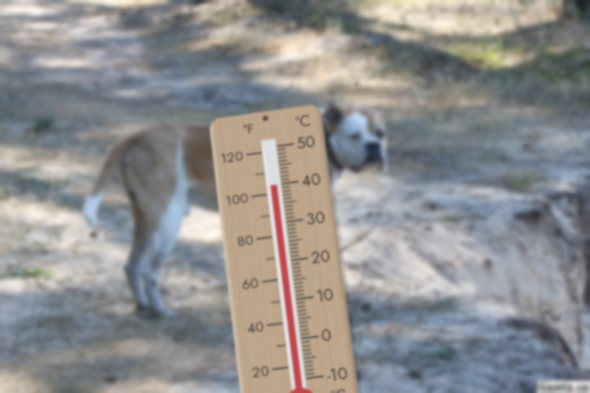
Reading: 40 °C
